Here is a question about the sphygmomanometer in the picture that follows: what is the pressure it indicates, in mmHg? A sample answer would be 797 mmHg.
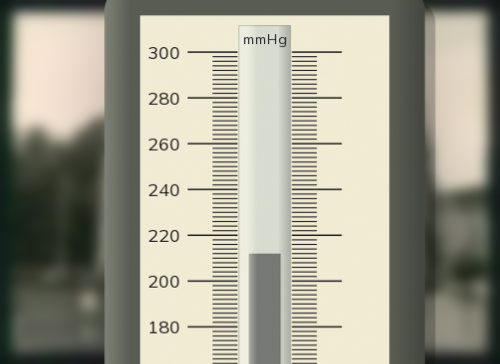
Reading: 212 mmHg
